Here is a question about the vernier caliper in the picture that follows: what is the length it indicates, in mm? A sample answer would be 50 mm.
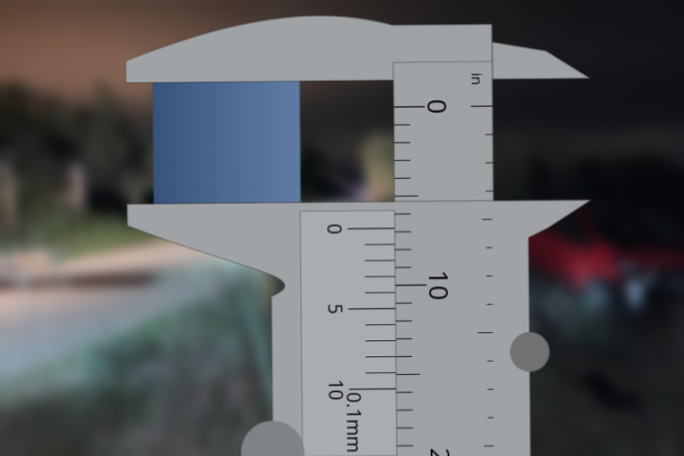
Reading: 6.8 mm
